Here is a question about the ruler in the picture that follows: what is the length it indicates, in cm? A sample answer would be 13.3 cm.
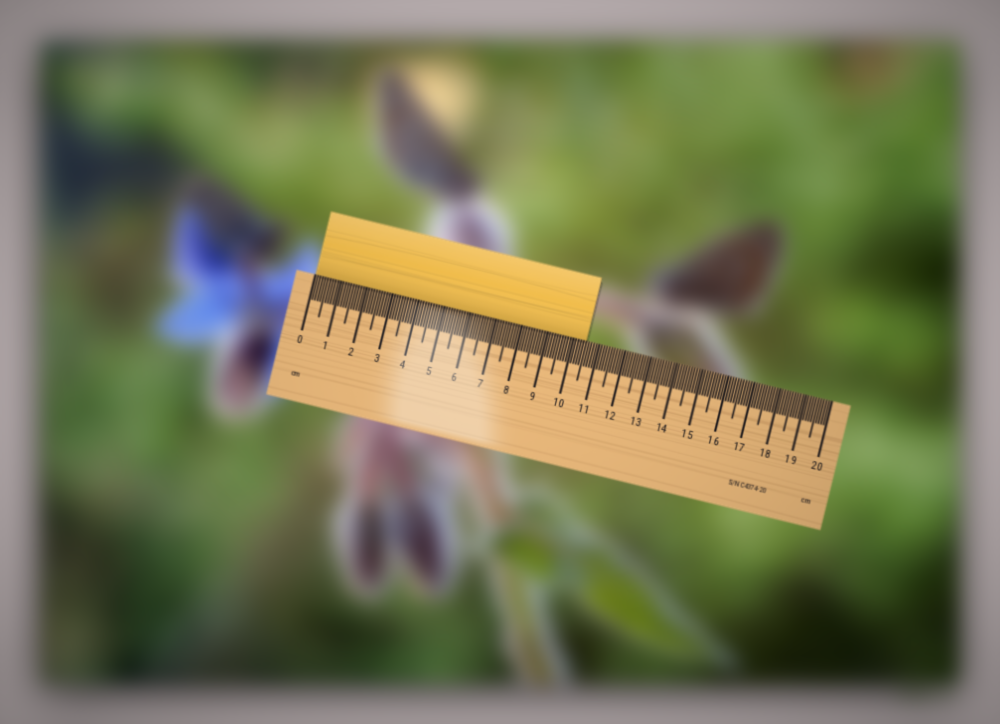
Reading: 10.5 cm
